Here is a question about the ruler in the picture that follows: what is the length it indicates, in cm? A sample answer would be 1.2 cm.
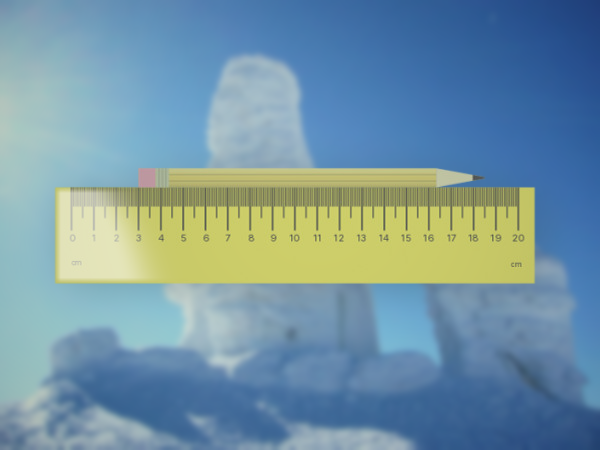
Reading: 15.5 cm
